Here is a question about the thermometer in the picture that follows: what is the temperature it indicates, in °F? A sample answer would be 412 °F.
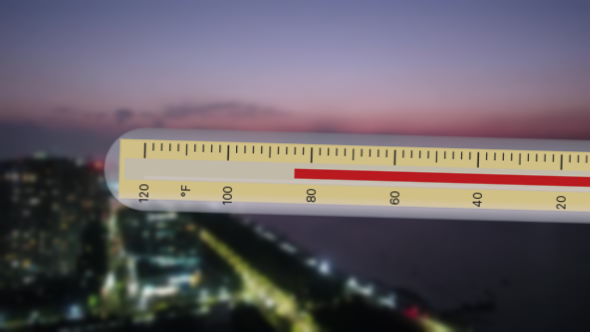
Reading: 84 °F
